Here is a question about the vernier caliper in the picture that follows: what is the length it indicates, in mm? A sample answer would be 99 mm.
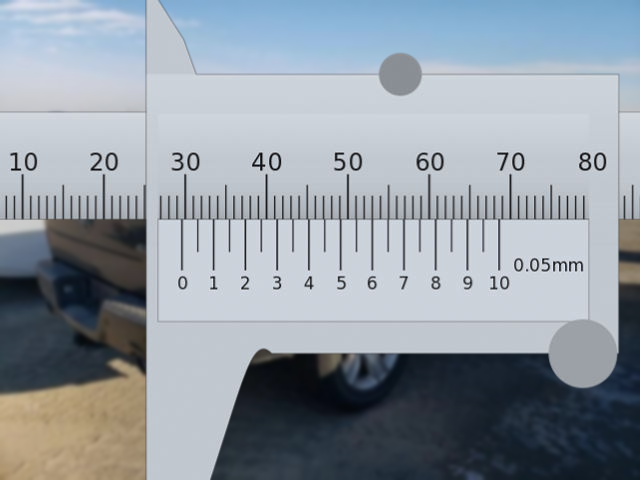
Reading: 29.6 mm
